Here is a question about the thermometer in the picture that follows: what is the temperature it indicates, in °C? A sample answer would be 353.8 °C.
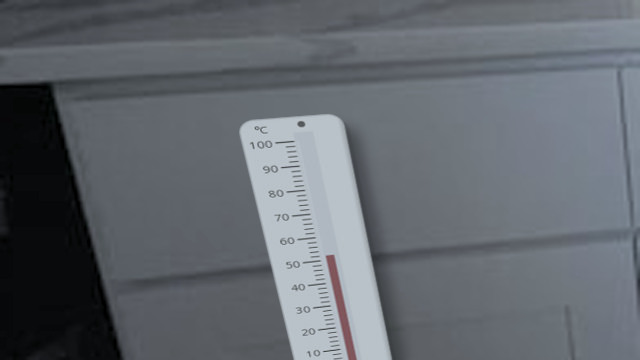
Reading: 52 °C
